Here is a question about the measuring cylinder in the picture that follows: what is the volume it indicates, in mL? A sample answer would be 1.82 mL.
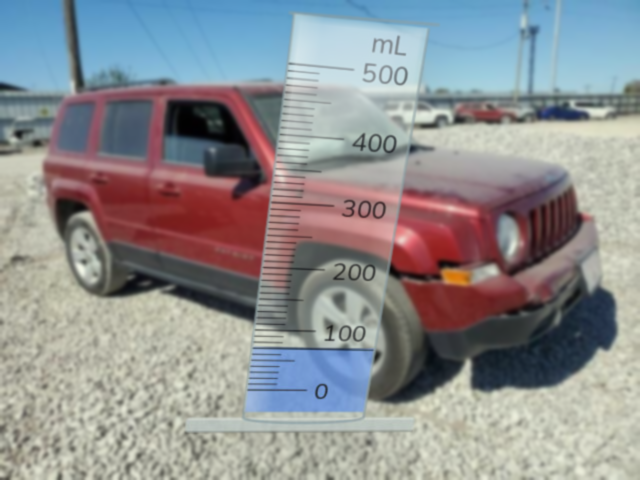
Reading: 70 mL
